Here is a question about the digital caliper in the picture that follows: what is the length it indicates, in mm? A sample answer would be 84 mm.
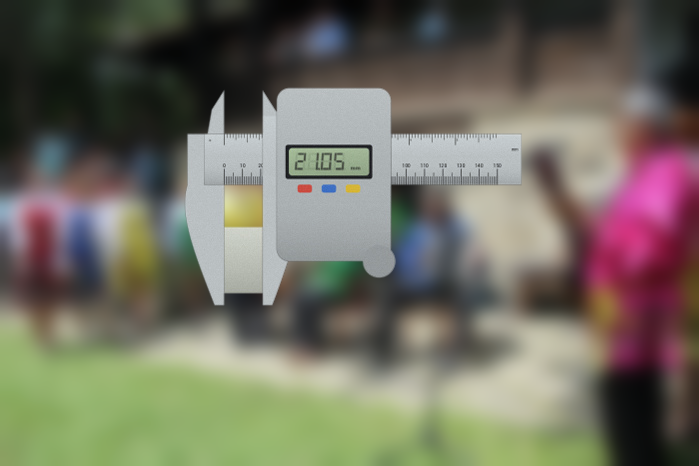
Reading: 21.05 mm
